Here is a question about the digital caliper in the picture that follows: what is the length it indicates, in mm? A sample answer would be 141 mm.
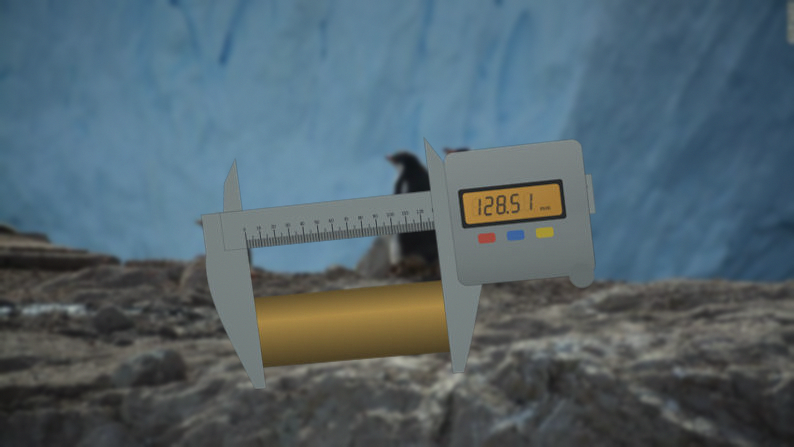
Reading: 128.51 mm
